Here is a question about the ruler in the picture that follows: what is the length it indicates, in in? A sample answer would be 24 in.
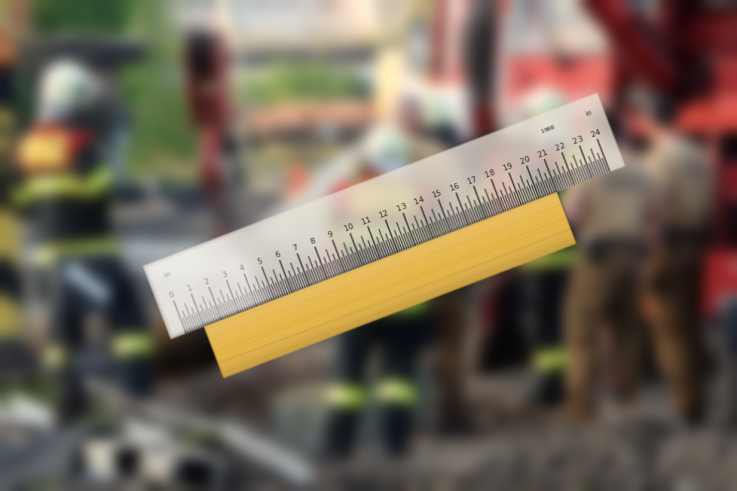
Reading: 20 in
